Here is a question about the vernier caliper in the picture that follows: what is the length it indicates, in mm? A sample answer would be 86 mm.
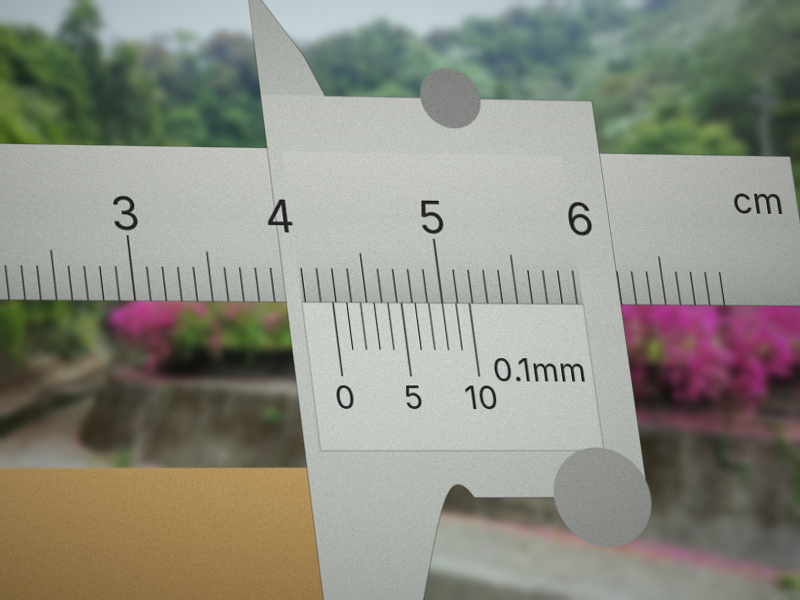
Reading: 42.8 mm
